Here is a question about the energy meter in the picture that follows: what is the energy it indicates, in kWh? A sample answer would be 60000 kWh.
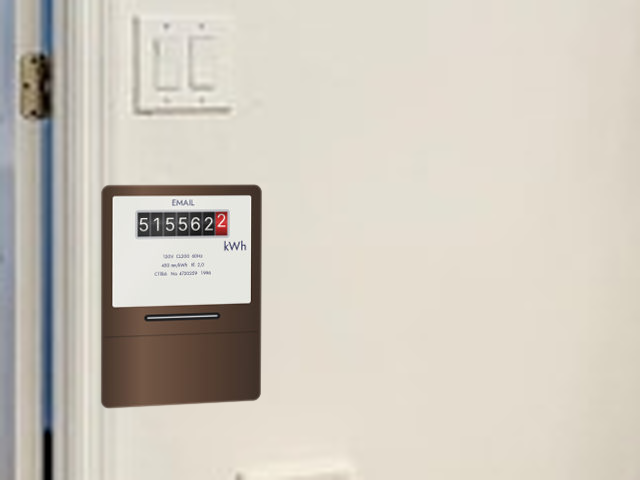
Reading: 515562.2 kWh
